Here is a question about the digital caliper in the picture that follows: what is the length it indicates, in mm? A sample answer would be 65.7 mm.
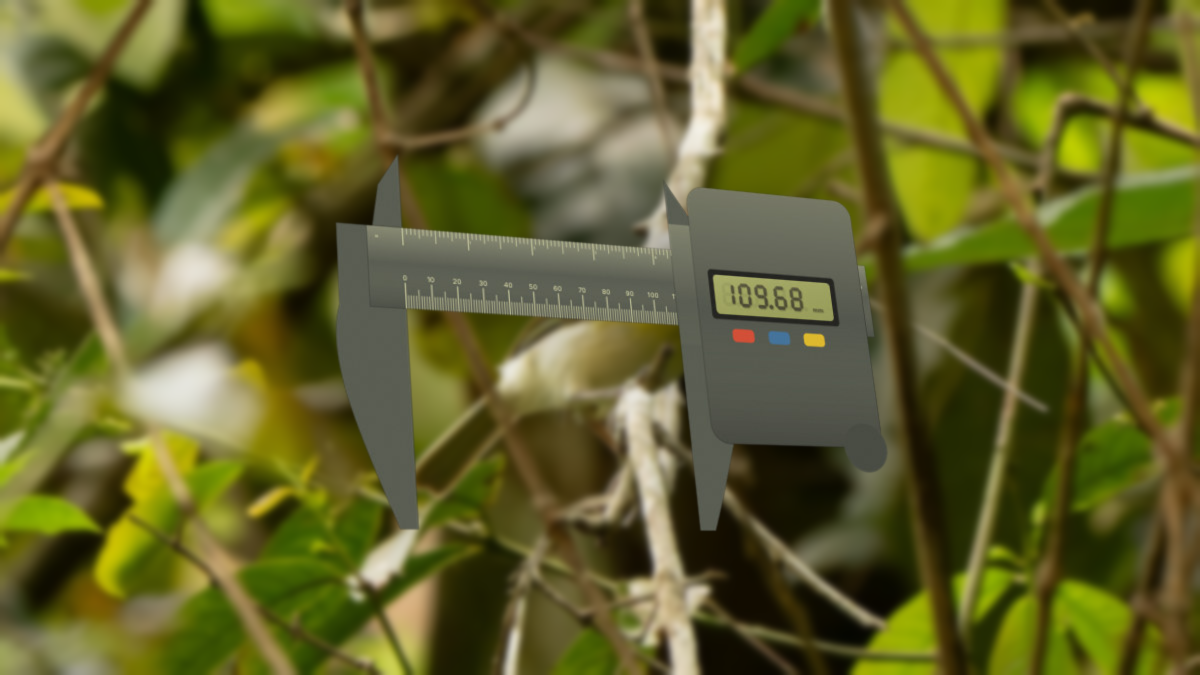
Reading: 109.68 mm
